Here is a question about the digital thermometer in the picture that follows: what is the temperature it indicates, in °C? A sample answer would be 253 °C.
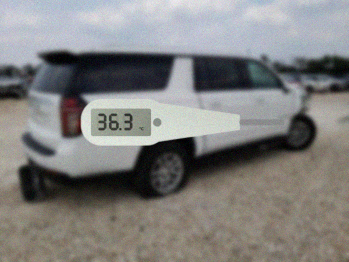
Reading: 36.3 °C
